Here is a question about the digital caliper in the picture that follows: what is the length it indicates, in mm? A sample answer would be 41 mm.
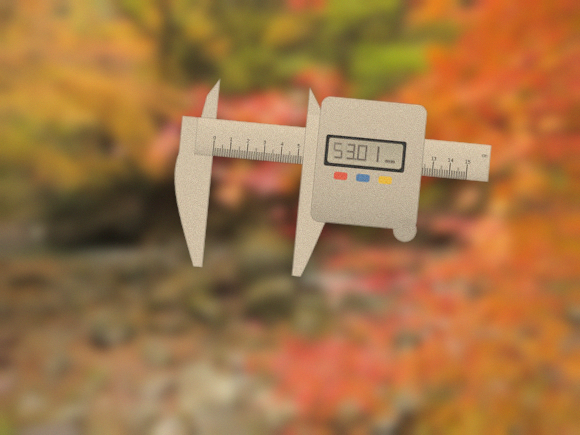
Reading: 53.01 mm
